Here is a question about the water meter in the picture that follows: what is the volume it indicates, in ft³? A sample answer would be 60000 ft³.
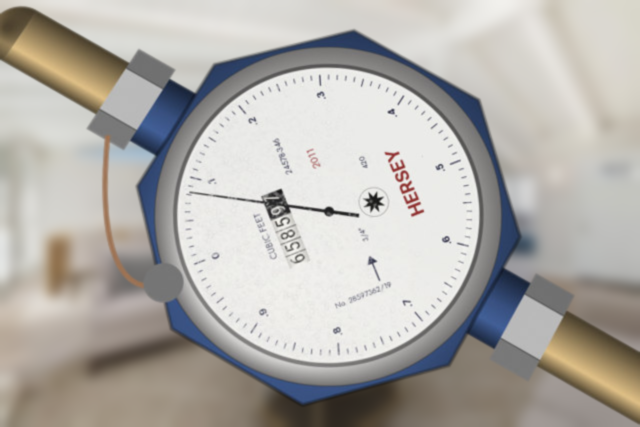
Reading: 658597.08 ft³
